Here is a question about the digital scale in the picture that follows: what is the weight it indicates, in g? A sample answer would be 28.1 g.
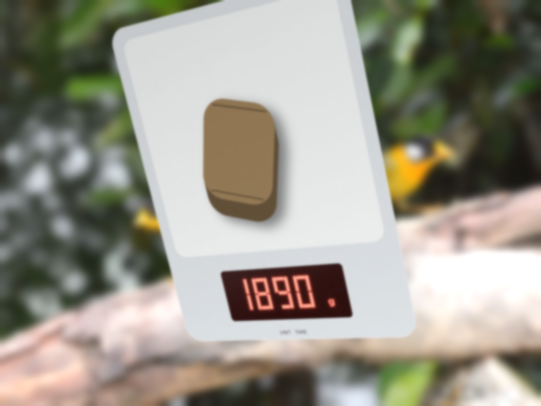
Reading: 1890 g
